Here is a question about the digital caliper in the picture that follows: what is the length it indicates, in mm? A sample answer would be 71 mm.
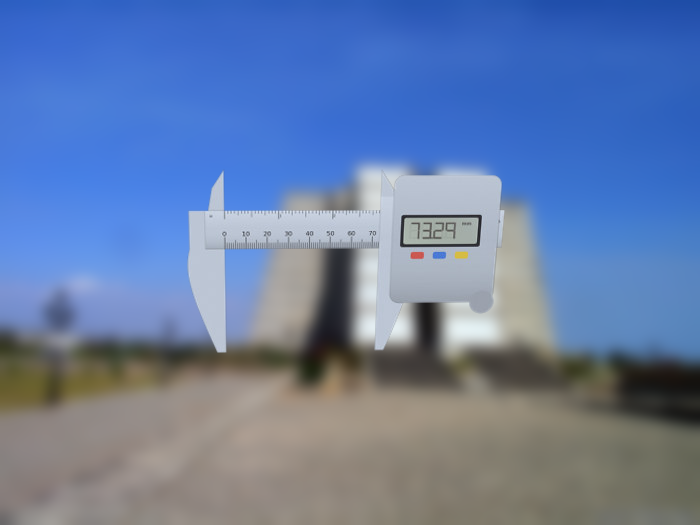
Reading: 73.29 mm
